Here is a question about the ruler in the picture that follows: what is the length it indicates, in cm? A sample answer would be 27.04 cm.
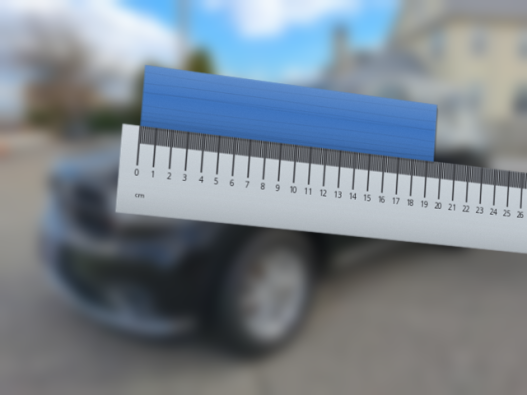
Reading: 19.5 cm
